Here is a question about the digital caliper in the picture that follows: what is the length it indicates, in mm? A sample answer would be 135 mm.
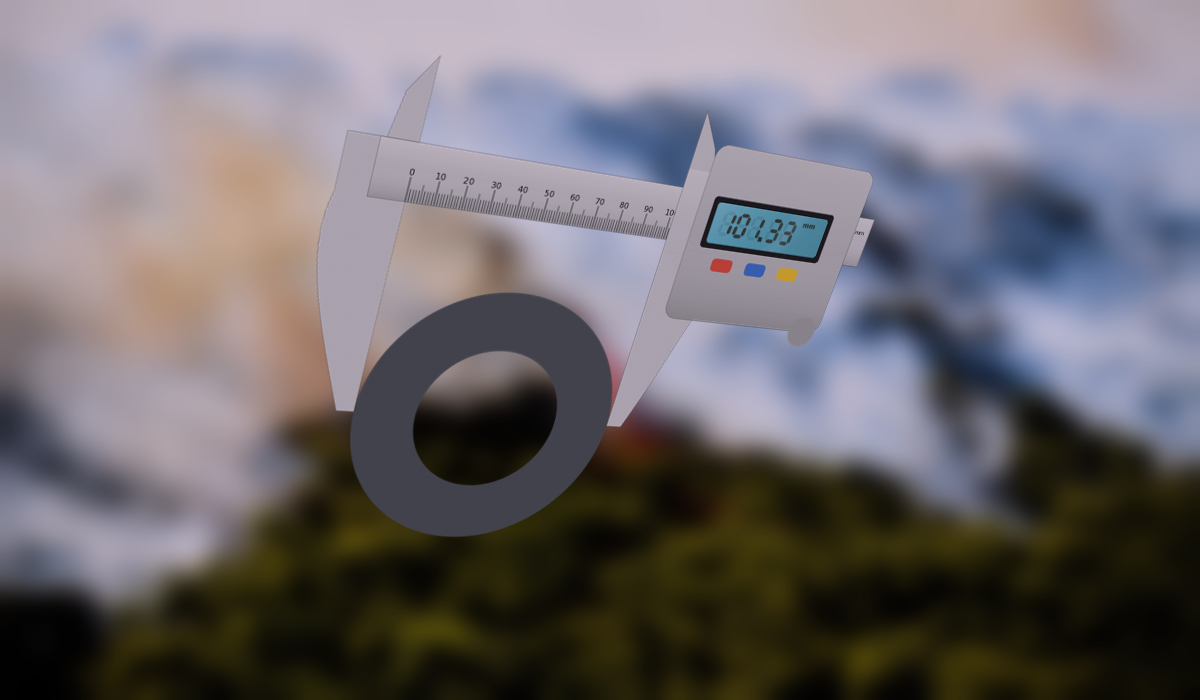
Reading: 101.33 mm
